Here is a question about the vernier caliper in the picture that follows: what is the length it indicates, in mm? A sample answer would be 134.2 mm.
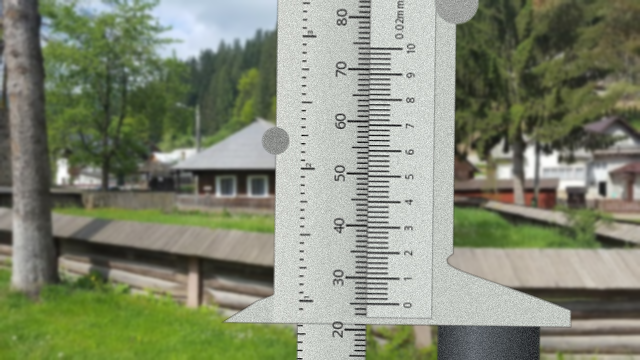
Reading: 25.0 mm
